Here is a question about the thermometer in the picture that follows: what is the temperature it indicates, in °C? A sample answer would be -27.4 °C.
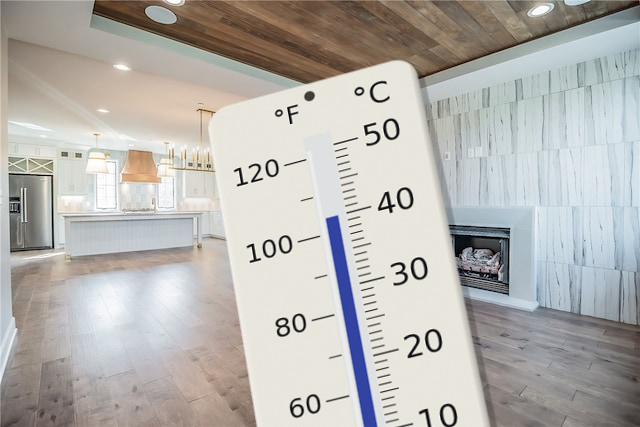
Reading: 40 °C
